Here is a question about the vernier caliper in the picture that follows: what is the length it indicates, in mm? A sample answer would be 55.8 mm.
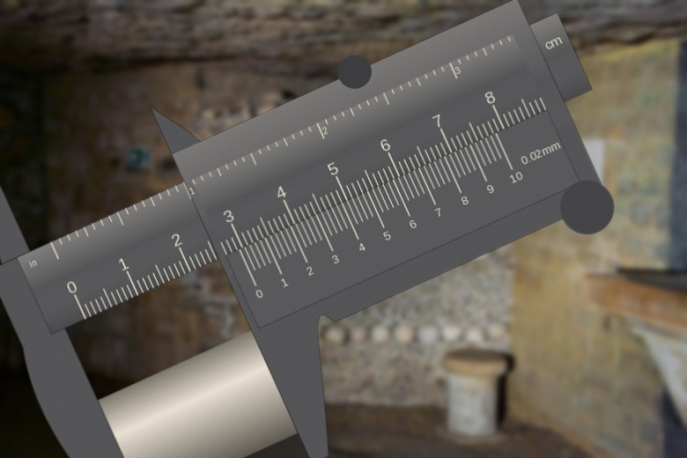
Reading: 29.4 mm
